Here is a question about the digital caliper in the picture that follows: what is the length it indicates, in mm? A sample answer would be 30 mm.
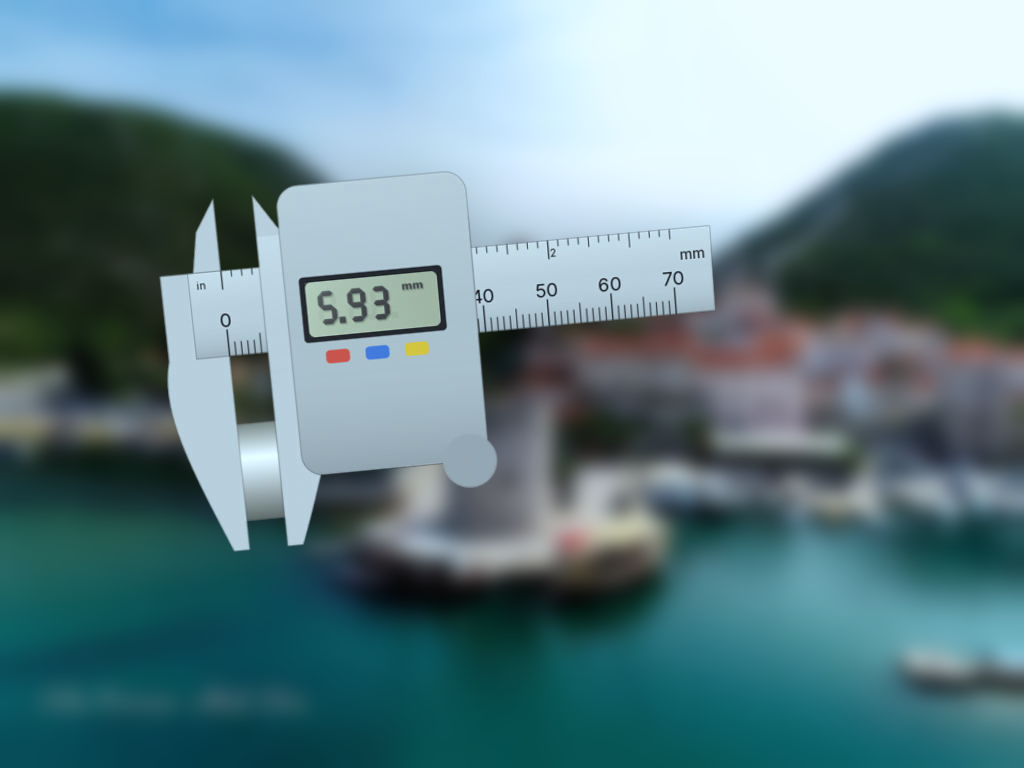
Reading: 5.93 mm
